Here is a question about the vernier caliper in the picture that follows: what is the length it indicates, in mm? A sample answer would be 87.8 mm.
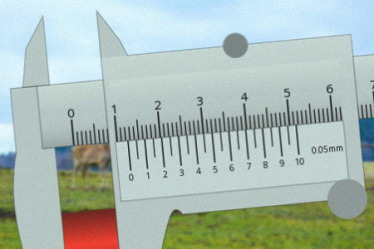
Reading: 12.5 mm
